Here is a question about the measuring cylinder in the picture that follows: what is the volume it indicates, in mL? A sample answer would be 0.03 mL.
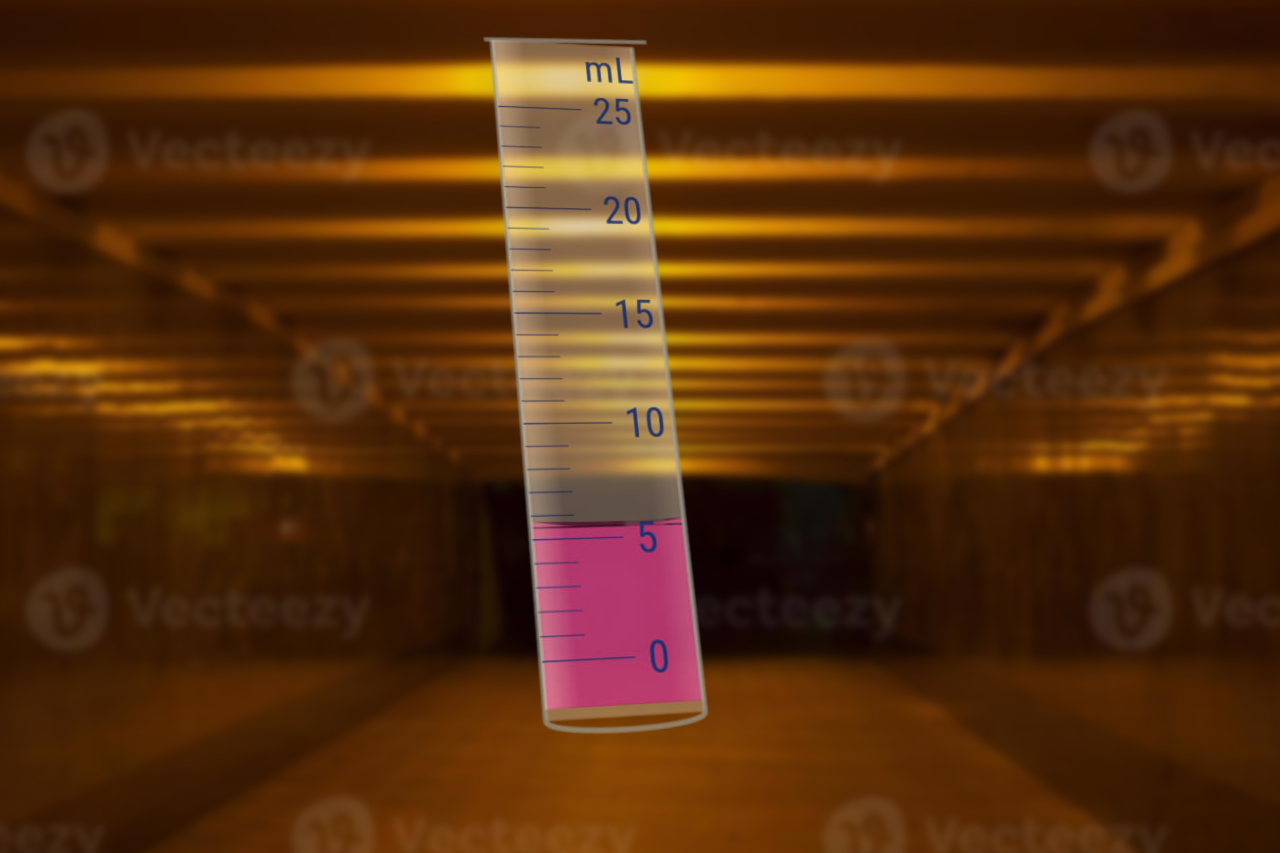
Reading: 5.5 mL
